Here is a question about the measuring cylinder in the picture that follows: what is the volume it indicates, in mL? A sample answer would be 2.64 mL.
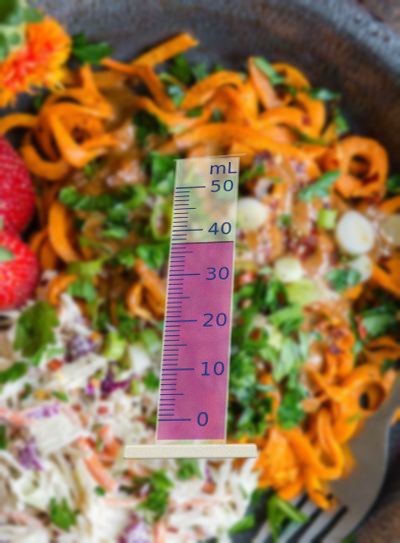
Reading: 37 mL
